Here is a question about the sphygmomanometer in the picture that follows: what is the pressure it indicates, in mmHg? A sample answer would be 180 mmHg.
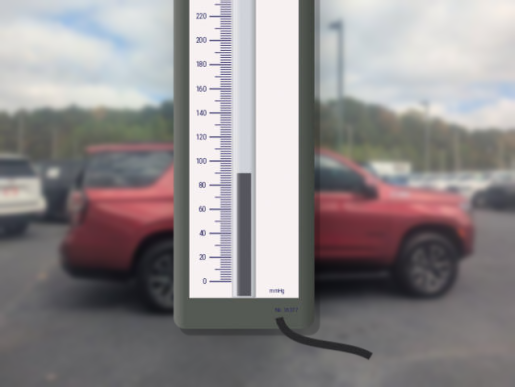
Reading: 90 mmHg
